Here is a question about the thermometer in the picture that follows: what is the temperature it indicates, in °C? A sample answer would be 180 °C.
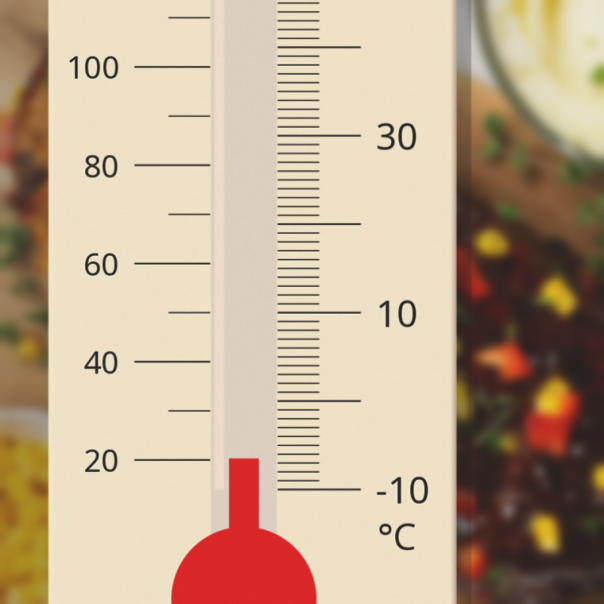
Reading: -6.5 °C
